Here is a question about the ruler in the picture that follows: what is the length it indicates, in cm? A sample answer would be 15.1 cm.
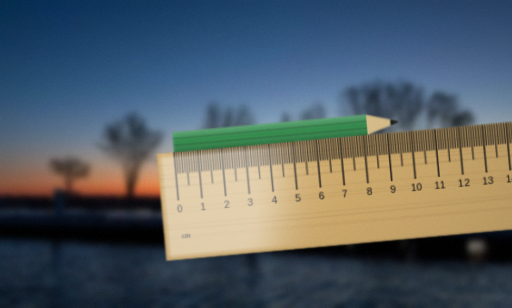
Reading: 9.5 cm
